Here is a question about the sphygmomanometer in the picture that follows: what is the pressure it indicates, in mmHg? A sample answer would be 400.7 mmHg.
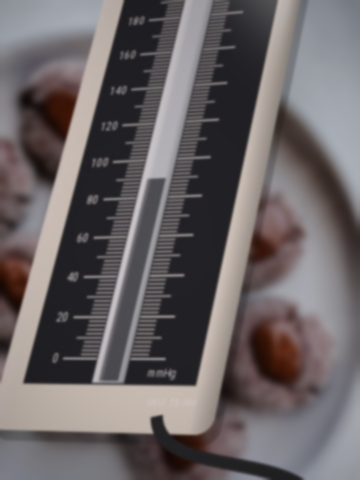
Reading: 90 mmHg
